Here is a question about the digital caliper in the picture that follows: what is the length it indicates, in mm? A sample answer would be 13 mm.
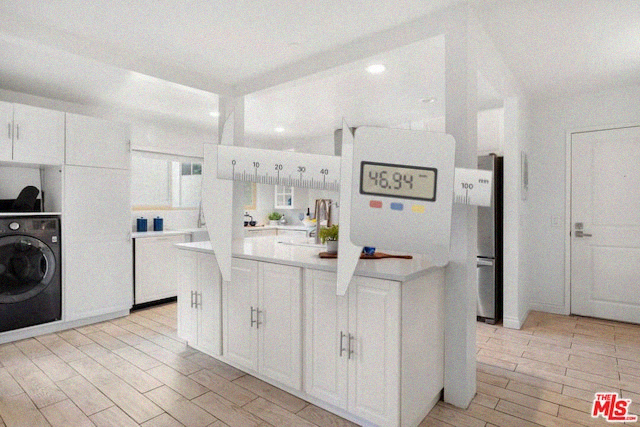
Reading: 46.94 mm
